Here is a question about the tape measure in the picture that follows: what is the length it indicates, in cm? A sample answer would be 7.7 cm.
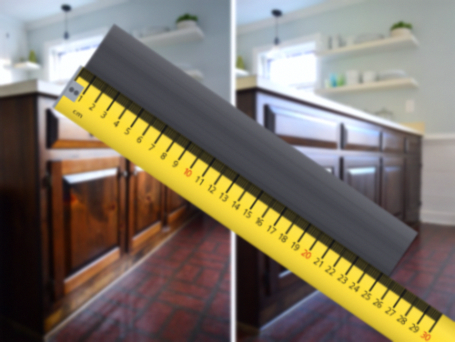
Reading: 25.5 cm
